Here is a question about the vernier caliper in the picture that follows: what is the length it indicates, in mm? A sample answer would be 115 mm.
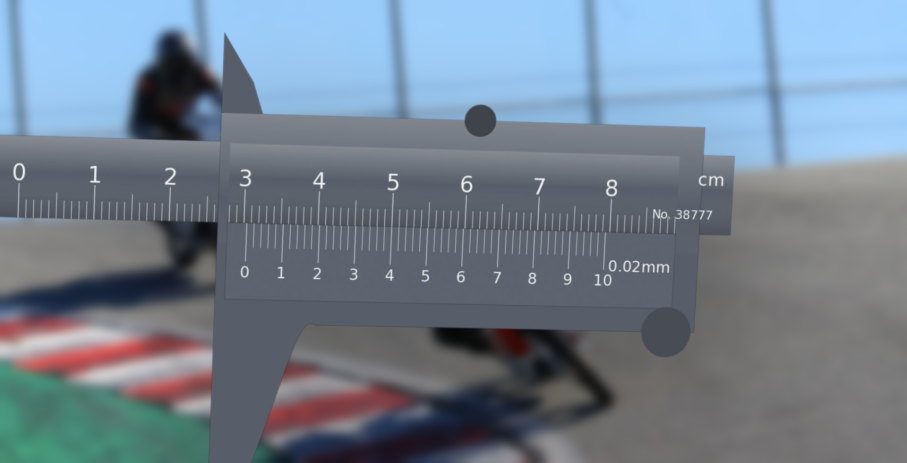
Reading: 30.4 mm
